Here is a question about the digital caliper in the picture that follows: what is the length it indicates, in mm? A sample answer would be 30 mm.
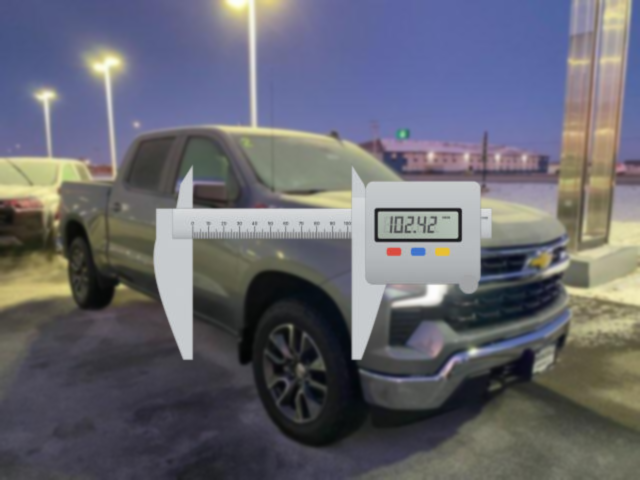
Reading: 102.42 mm
